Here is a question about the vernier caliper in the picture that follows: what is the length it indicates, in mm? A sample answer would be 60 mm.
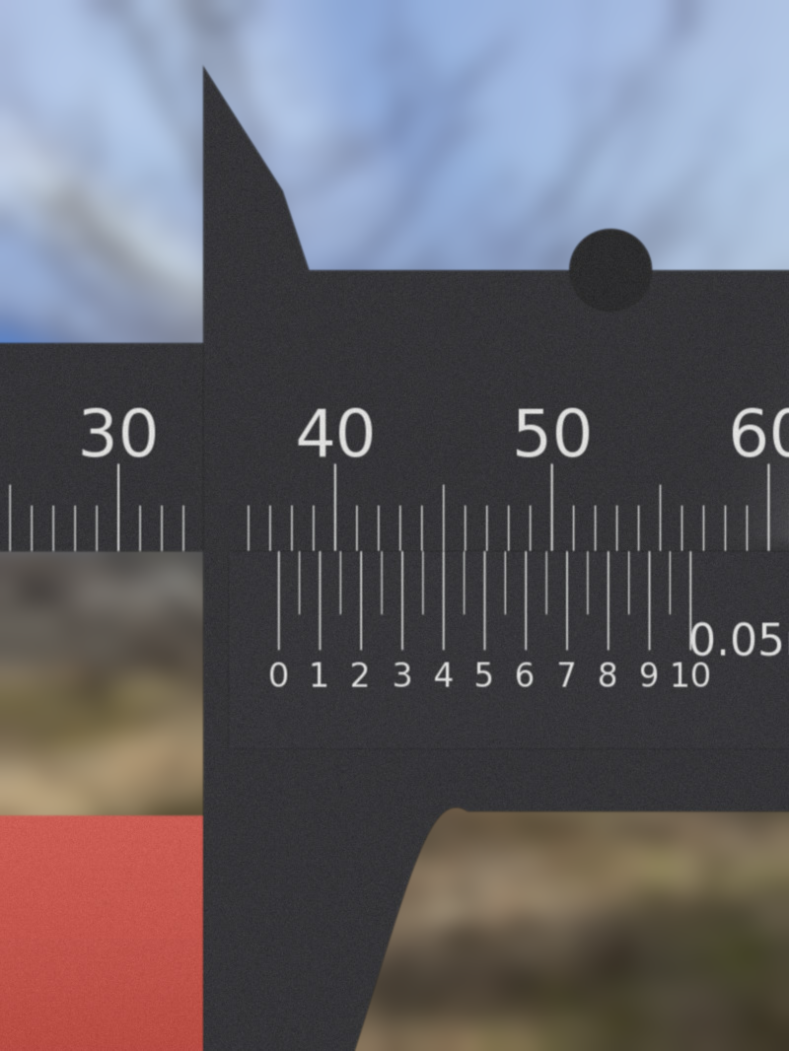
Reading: 37.4 mm
